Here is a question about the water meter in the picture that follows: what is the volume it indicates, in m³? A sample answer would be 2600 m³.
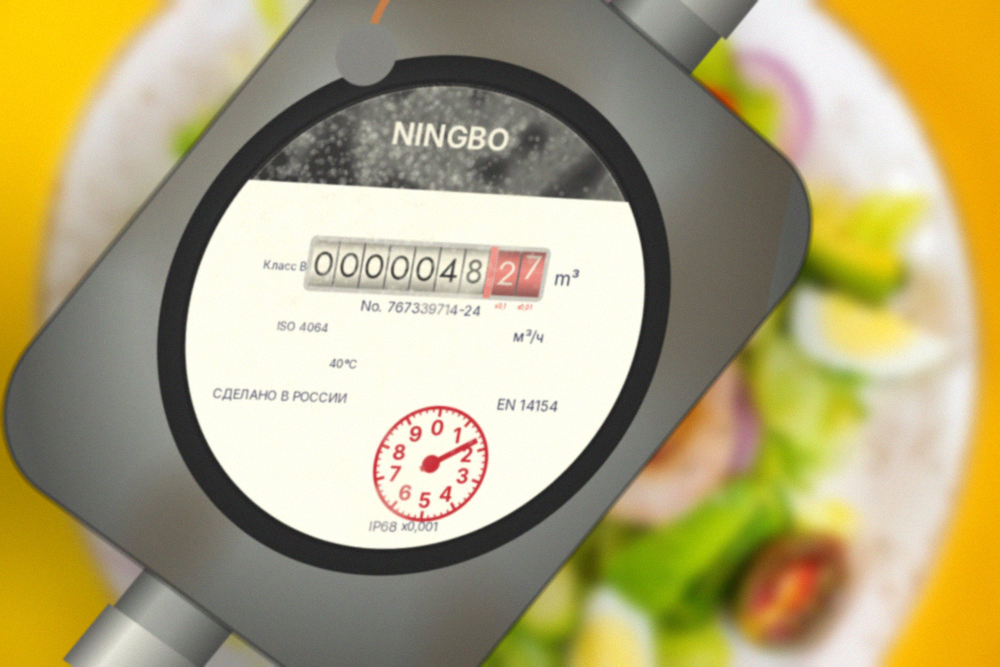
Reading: 48.271 m³
